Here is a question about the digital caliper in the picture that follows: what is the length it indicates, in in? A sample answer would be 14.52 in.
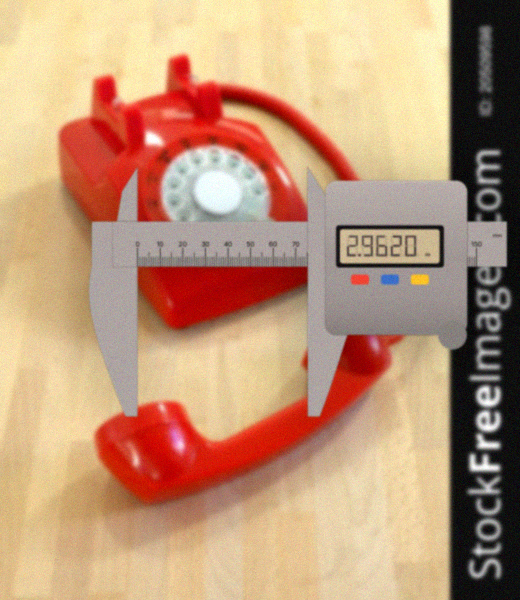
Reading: 2.9620 in
